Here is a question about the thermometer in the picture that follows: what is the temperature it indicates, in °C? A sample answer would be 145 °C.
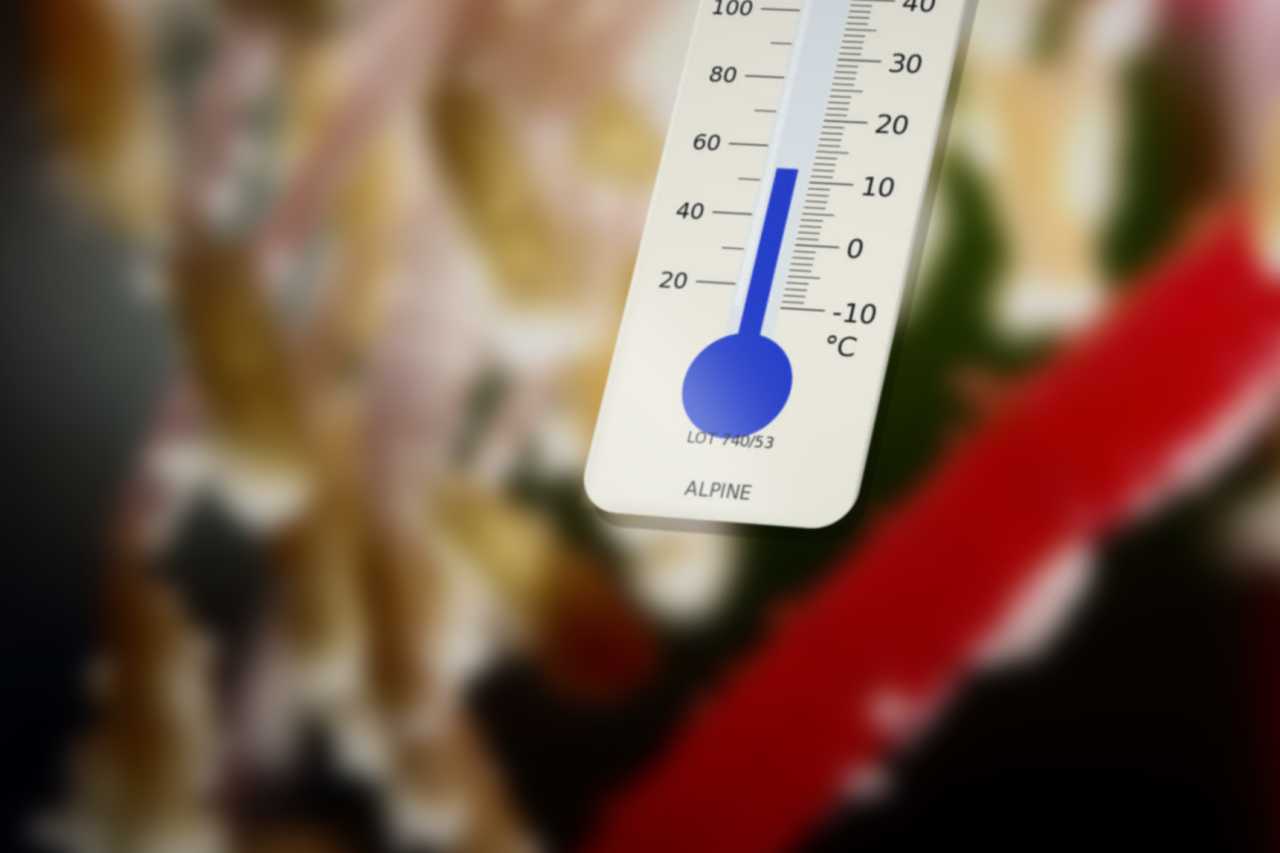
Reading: 12 °C
